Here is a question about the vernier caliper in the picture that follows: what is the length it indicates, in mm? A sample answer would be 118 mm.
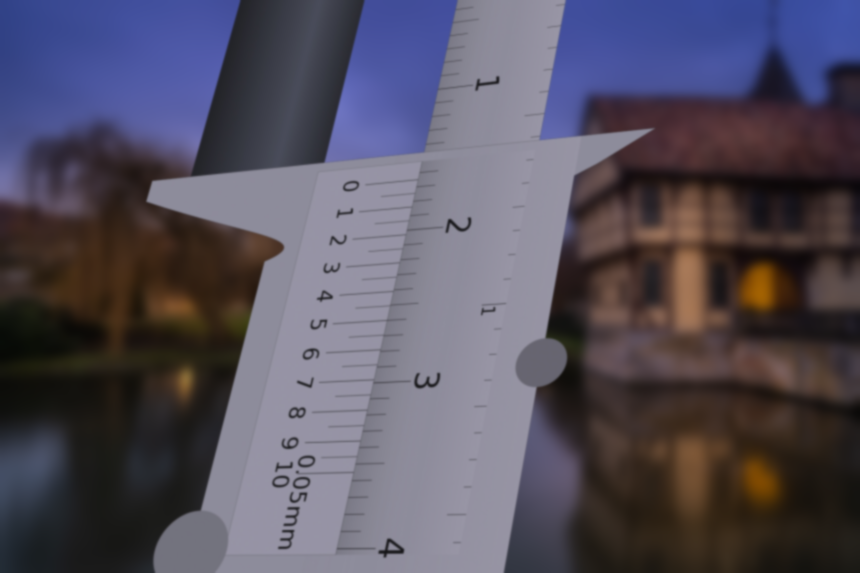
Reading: 16.5 mm
